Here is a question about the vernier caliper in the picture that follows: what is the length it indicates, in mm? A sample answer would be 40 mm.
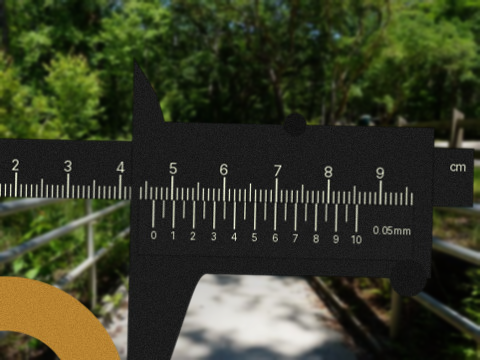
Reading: 46.5 mm
